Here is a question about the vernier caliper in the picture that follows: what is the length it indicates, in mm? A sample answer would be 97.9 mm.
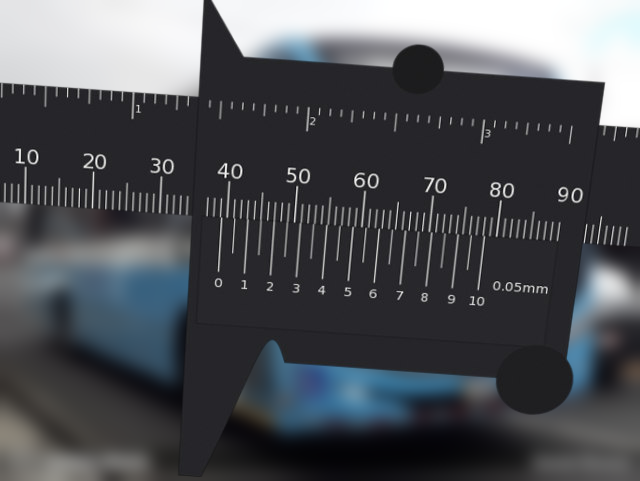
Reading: 39.2 mm
